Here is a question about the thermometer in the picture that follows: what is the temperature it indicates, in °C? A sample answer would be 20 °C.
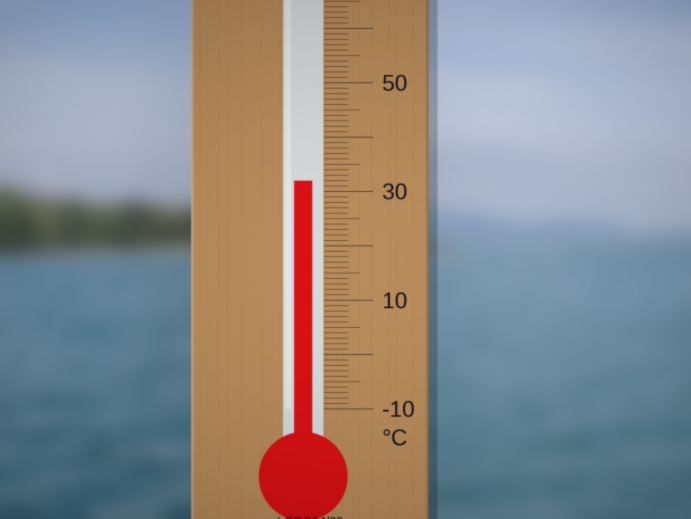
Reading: 32 °C
